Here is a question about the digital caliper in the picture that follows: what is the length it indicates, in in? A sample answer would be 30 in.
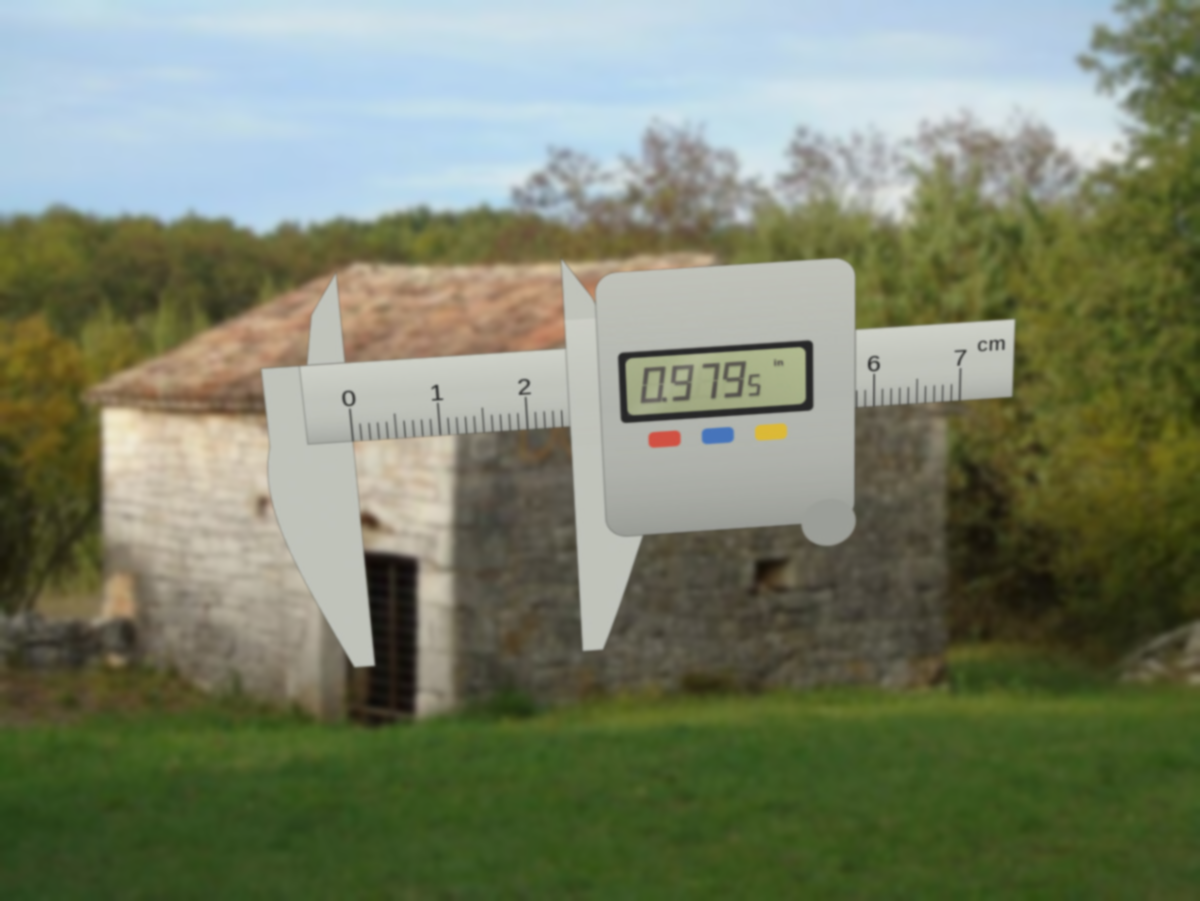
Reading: 0.9795 in
